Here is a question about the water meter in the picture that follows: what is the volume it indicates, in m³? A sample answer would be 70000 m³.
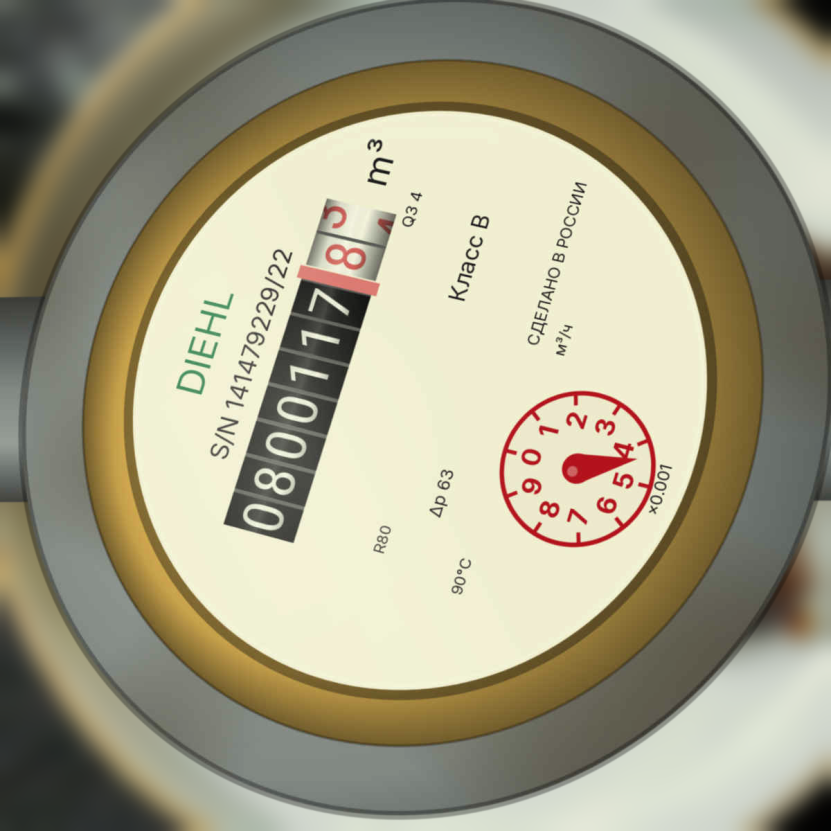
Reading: 800117.834 m³
